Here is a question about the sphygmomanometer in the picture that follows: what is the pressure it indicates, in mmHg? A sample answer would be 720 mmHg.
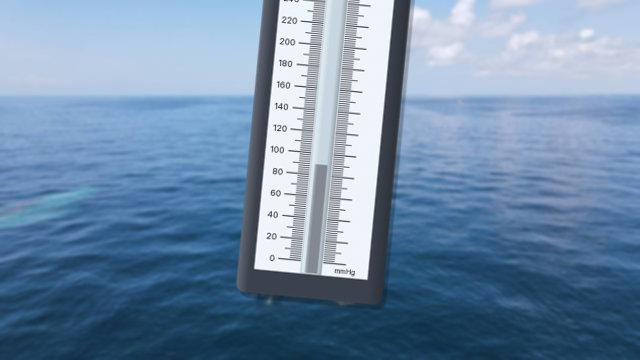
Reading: 90 mmHg
